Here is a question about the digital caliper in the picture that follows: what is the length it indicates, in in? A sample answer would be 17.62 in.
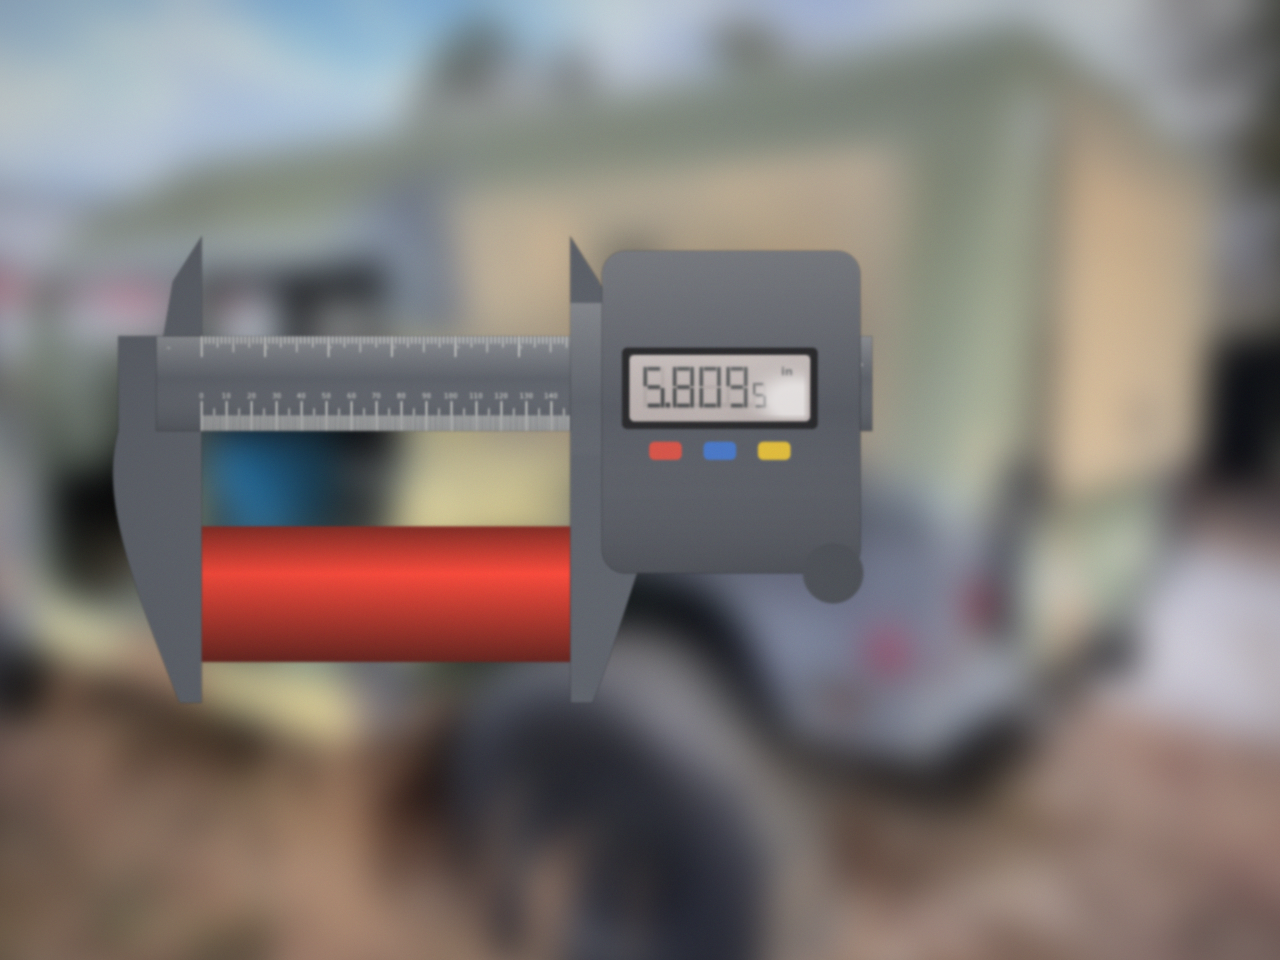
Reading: 5.8095 in
